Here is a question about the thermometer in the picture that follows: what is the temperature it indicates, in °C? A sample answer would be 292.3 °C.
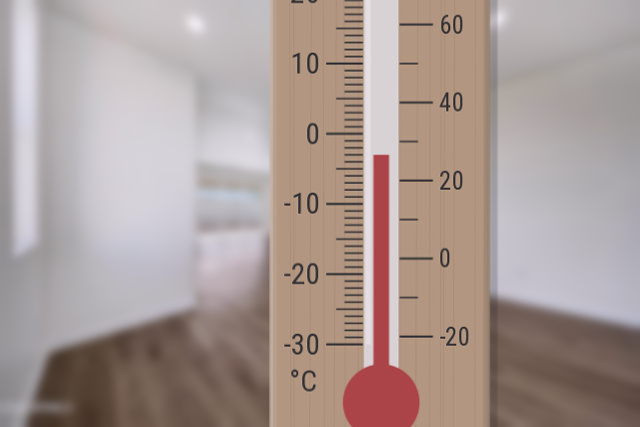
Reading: -3 °C
